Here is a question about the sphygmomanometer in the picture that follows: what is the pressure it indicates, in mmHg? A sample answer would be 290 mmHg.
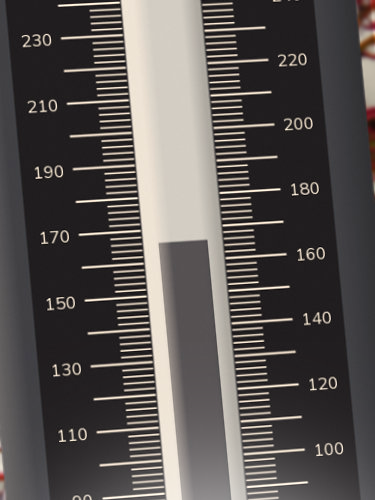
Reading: 166 mmHg
